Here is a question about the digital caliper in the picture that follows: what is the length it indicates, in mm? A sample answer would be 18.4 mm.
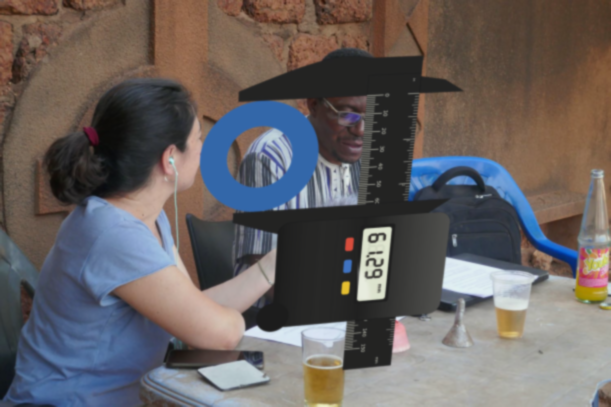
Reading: 61.29 mm
